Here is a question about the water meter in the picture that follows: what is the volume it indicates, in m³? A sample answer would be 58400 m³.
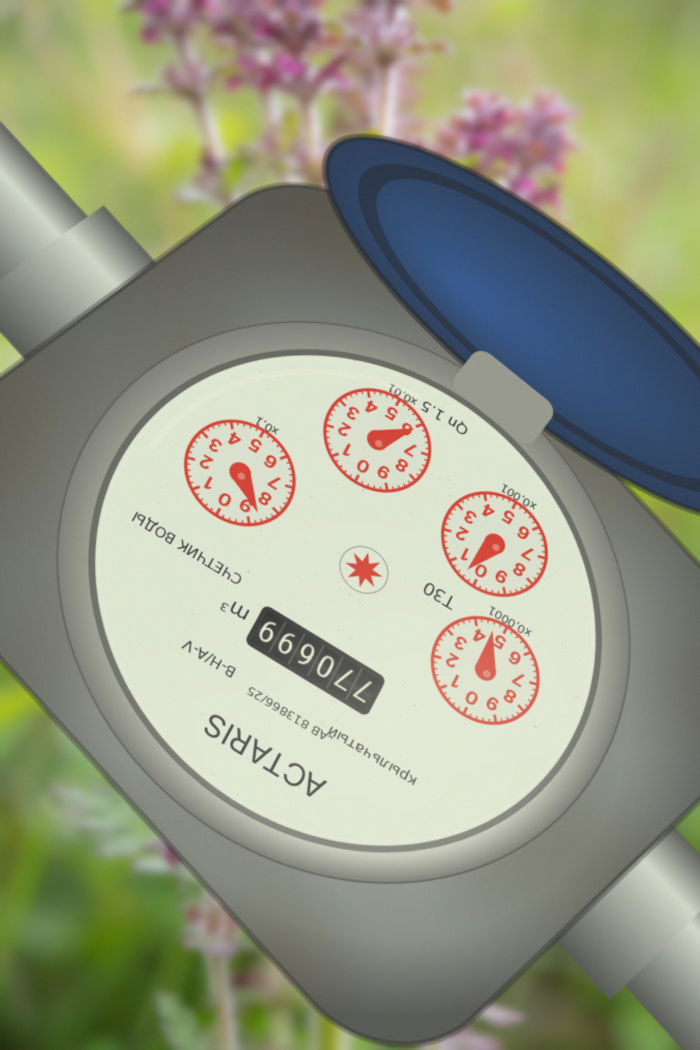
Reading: 770699.8604 m³
